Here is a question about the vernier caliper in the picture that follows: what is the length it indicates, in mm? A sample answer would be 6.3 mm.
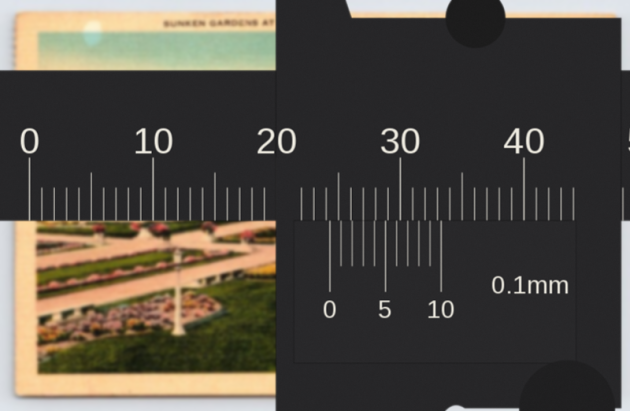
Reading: 24.3 mm
